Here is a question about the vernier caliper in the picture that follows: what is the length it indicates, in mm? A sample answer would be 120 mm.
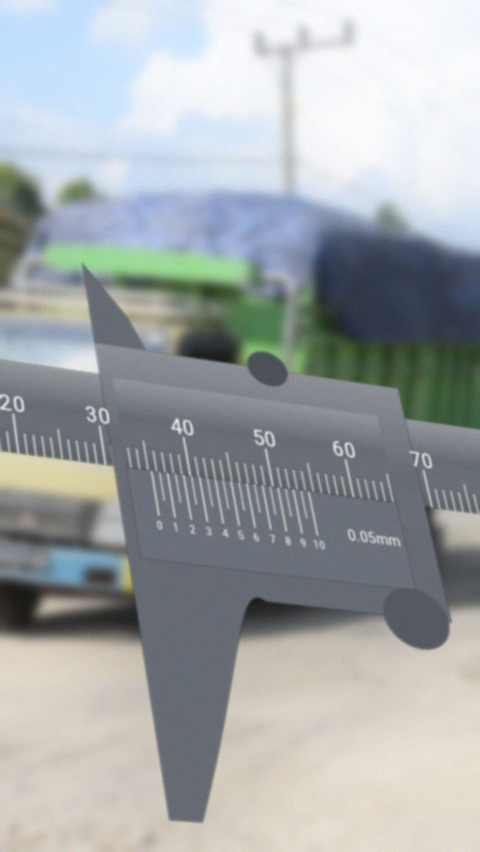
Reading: 35.4 mm
